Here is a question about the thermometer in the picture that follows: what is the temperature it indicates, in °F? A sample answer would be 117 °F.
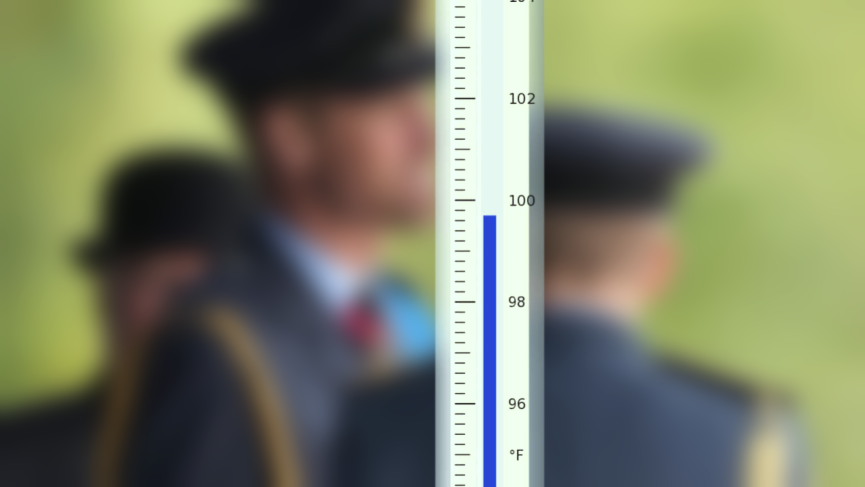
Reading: 99.7 °F
